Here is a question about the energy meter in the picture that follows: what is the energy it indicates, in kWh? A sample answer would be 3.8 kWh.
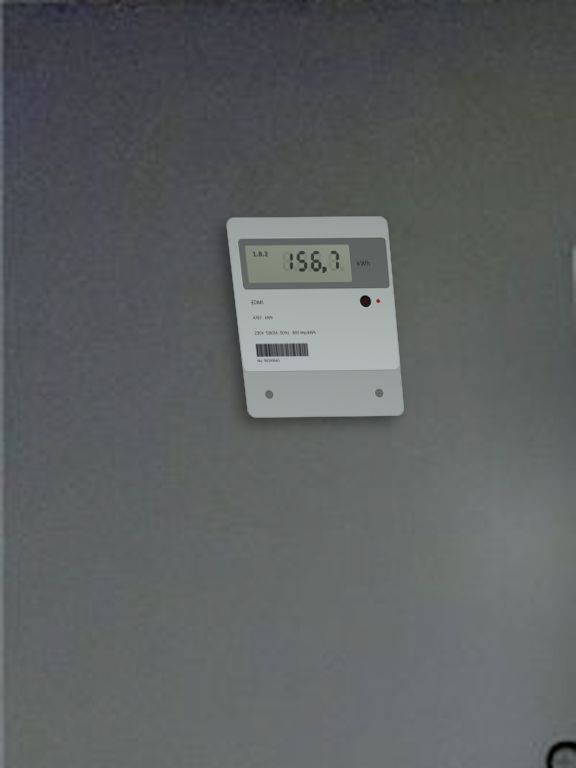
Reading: 156.7 kWh
